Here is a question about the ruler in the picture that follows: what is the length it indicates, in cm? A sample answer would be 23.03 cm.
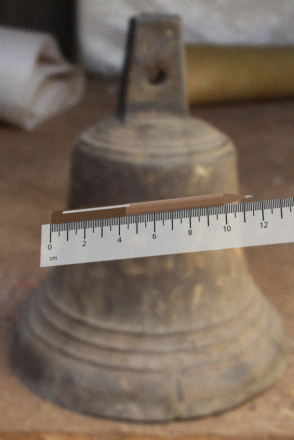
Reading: 11.5 cm
